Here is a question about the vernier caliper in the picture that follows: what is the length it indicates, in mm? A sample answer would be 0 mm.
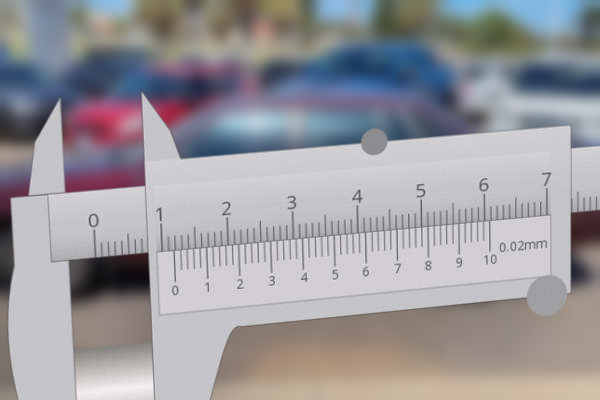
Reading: 11.8 mm
